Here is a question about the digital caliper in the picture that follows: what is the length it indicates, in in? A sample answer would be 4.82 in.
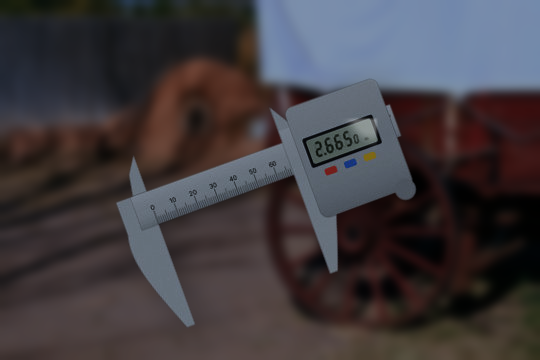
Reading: 2.6650 in
